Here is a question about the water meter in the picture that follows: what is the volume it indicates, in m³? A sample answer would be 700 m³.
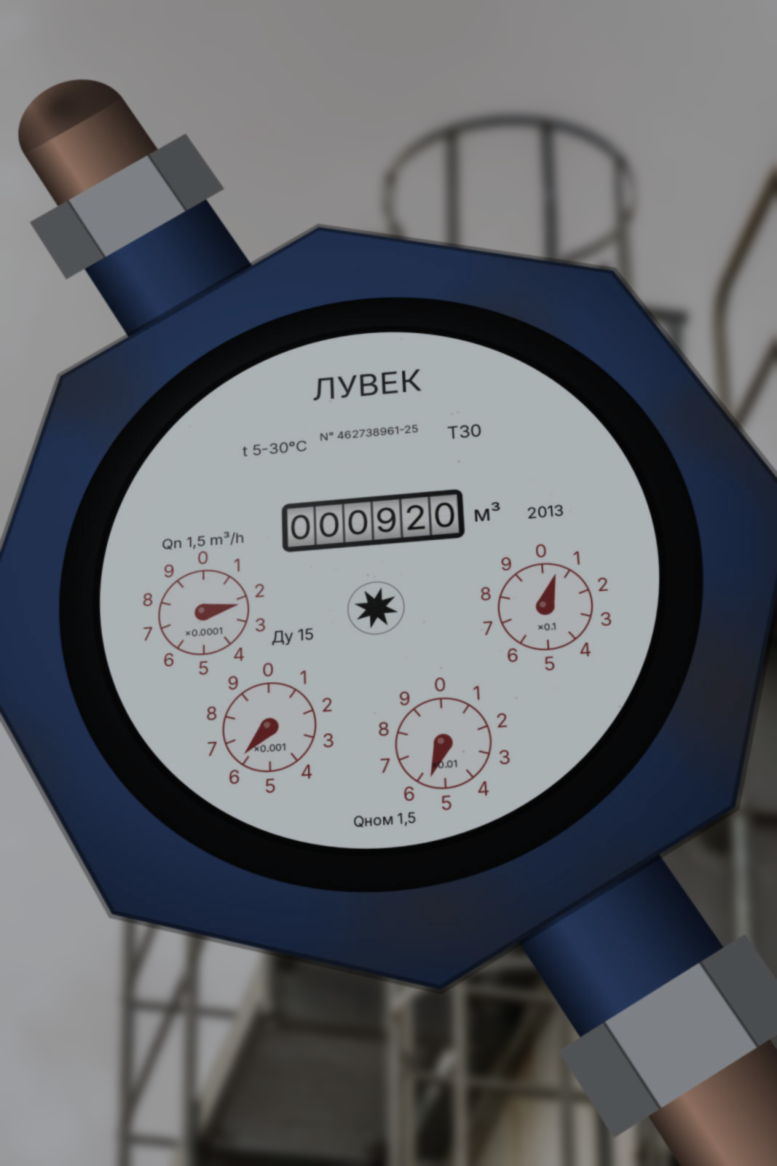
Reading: 920.0562 m³
